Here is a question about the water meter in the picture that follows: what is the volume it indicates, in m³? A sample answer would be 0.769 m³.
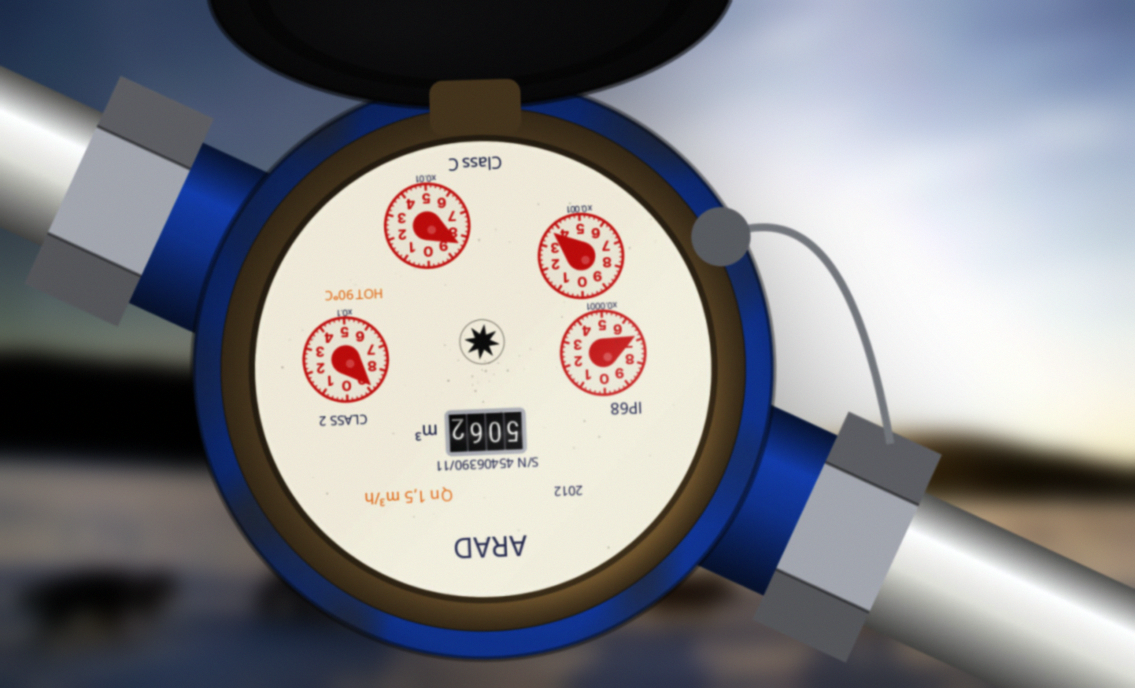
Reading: 5061.8836 m³
